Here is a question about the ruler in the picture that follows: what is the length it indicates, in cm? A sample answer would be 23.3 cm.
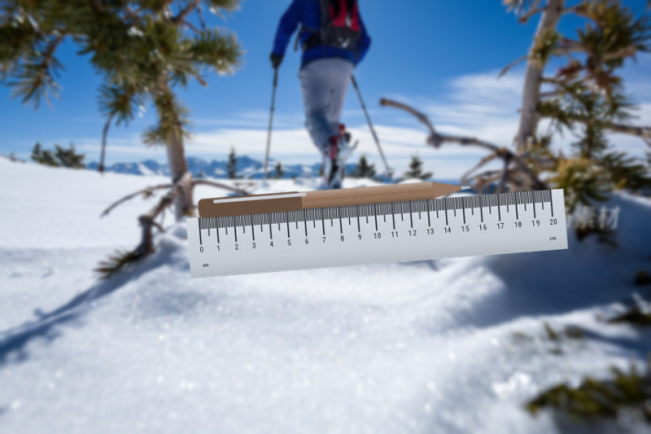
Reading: 15.5 cm
